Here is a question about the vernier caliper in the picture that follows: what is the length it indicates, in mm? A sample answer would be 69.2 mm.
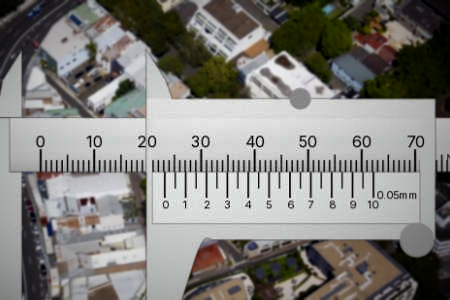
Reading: 23.2 mm
